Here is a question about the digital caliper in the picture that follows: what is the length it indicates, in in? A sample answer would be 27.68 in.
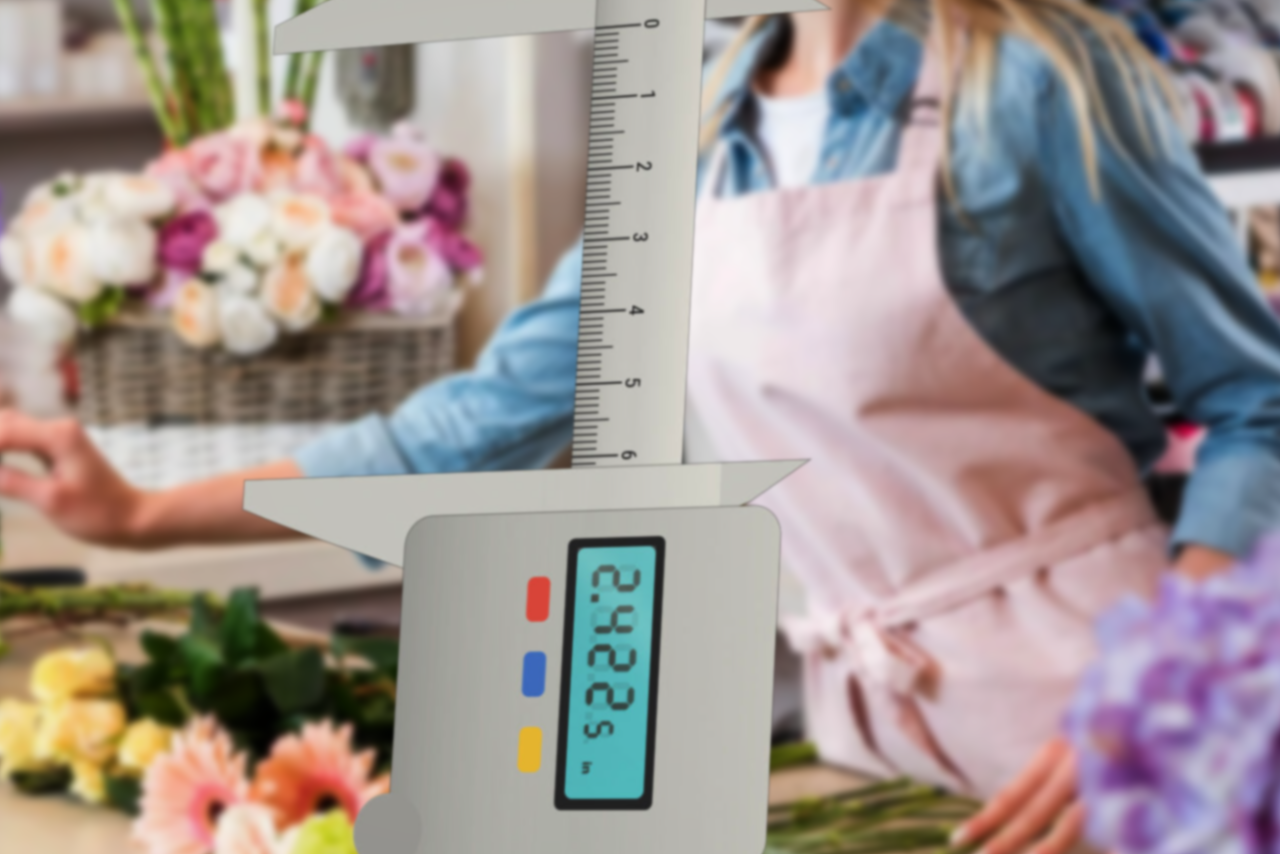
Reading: 2.4225 in
